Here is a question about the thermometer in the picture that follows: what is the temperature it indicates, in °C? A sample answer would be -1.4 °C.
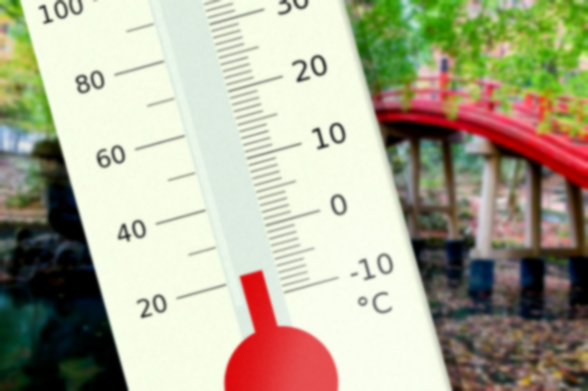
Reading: -6 °C
